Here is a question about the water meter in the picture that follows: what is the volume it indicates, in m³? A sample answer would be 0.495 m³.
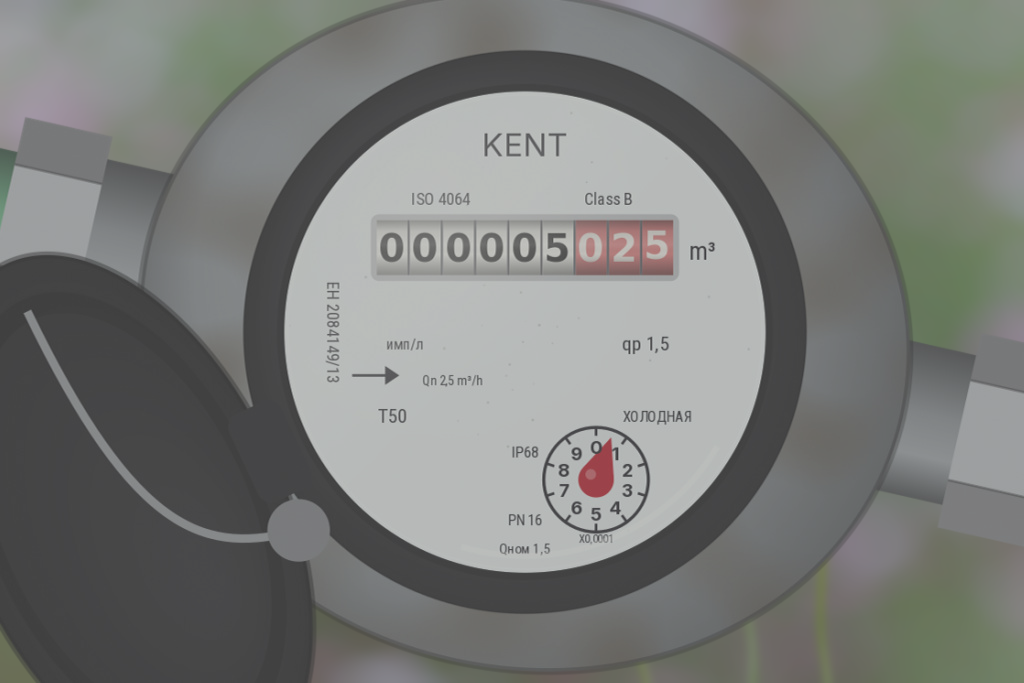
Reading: 5.0250 m³
